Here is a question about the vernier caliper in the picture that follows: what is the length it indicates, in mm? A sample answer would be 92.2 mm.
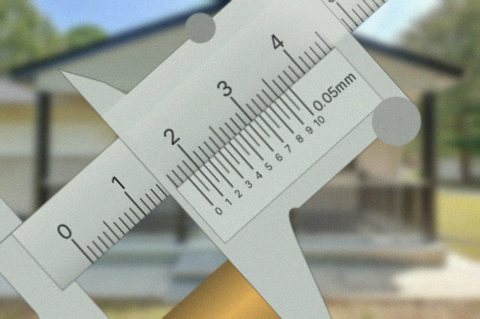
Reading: 18.0 mm
